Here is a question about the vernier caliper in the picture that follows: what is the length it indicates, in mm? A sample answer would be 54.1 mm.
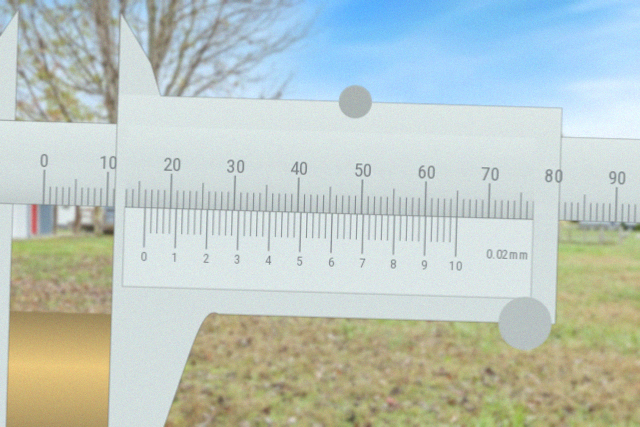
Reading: 16.0 mm
